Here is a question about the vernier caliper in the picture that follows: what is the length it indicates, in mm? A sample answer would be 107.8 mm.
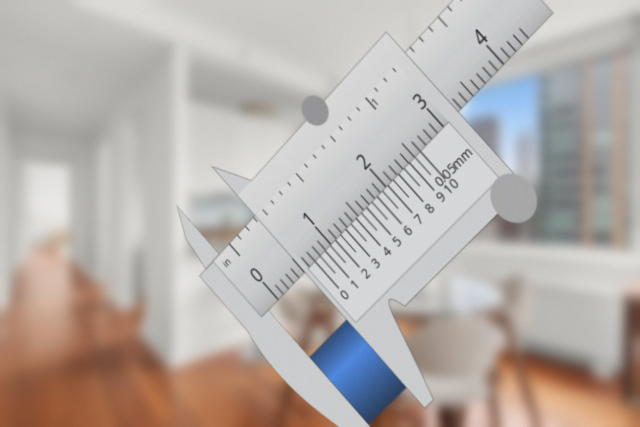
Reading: 7.0 mm
